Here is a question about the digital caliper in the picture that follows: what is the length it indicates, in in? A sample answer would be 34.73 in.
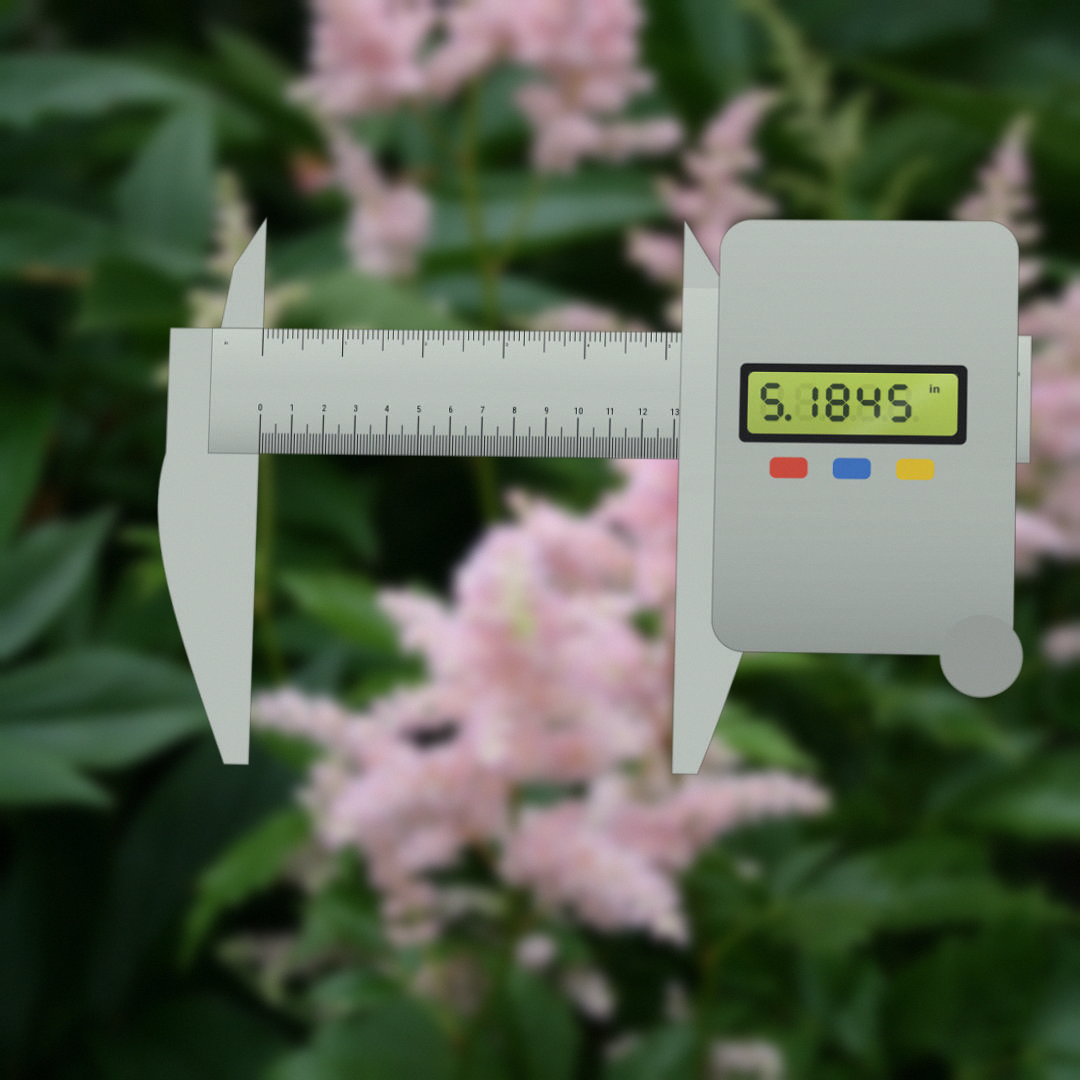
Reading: 5.1845 in
